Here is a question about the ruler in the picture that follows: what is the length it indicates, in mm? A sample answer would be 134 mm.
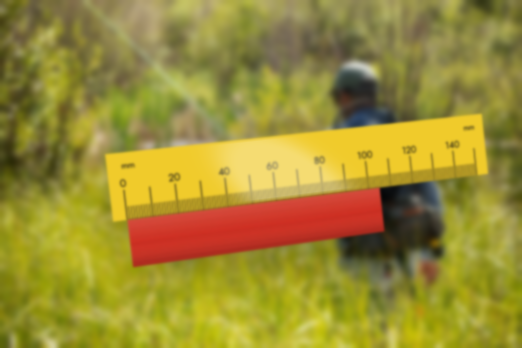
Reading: 105 mm
